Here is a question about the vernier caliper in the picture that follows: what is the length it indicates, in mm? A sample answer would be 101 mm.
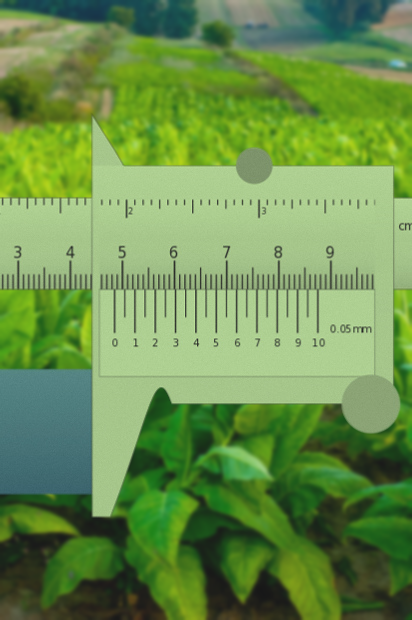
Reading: 48.5 mm
